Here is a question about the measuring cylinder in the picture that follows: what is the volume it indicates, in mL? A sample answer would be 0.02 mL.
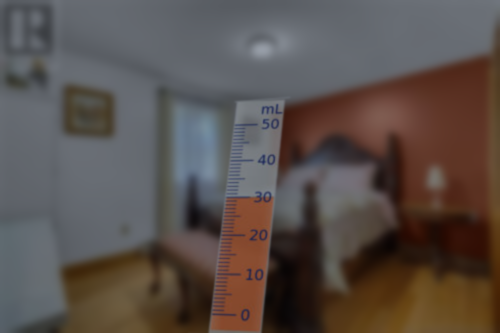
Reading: 30 mL
